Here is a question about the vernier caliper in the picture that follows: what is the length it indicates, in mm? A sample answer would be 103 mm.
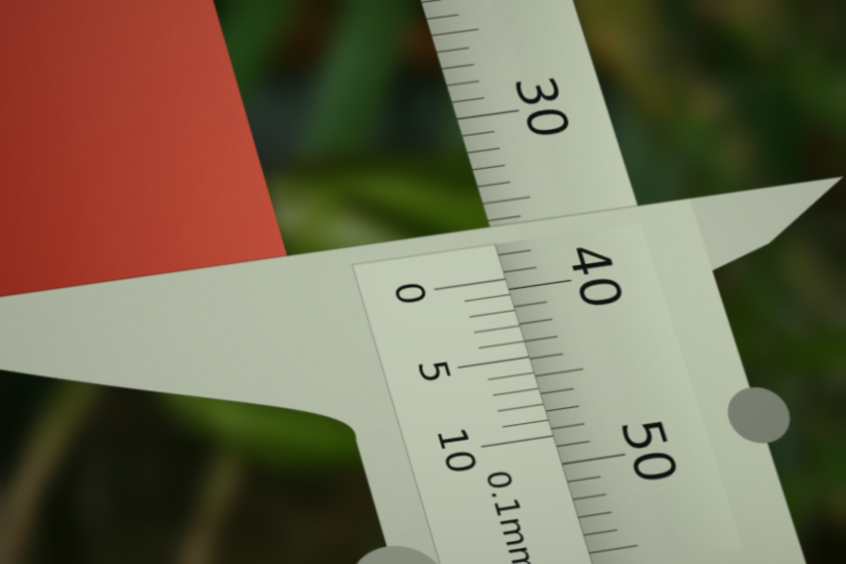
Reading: 39.4 mm
